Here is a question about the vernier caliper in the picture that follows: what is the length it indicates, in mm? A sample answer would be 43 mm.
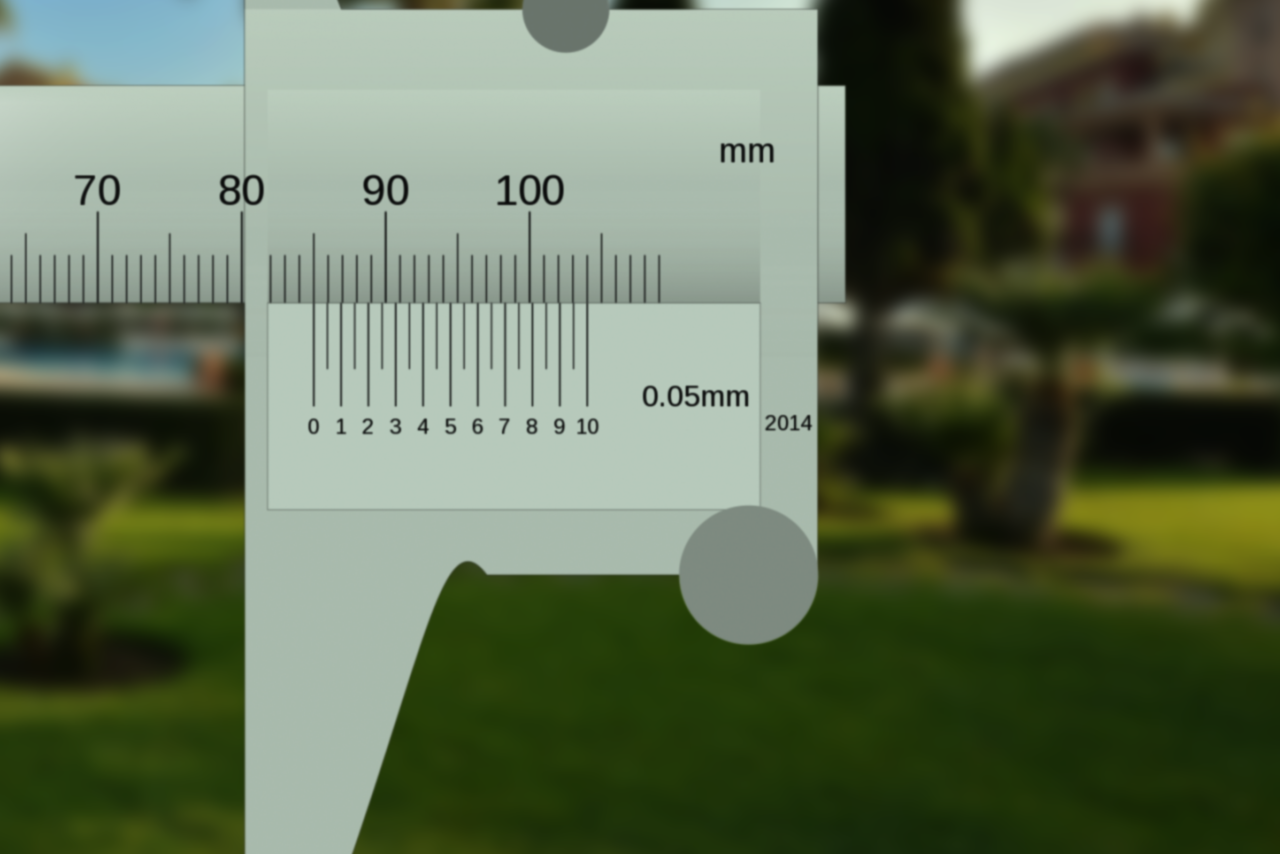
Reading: 85.0 mm
